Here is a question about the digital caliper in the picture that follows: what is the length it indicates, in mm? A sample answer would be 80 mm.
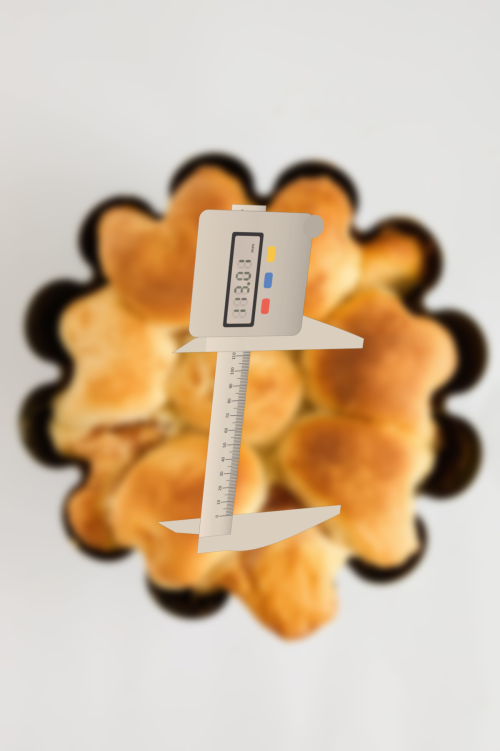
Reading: 113.01 mm
